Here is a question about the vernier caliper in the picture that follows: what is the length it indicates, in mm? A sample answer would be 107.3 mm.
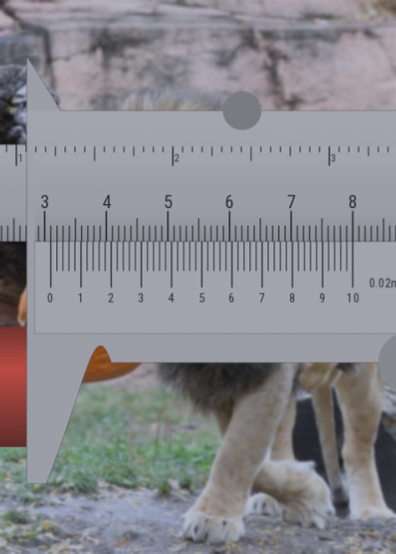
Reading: 31.0 mm
